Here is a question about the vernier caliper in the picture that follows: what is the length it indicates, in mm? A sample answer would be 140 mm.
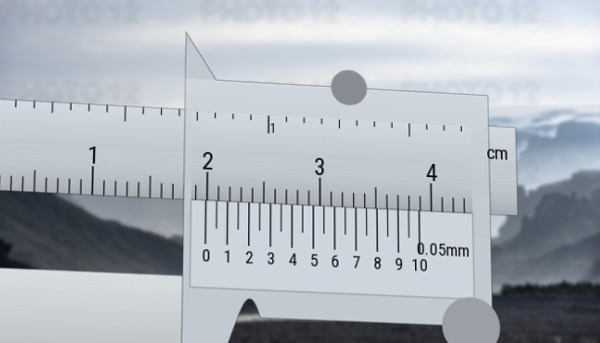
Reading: 19.9 mm
